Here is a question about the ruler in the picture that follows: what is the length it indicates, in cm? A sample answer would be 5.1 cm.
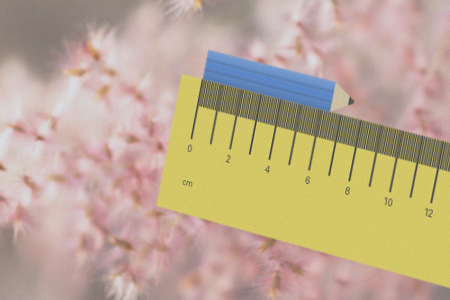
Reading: 7.5 cm
